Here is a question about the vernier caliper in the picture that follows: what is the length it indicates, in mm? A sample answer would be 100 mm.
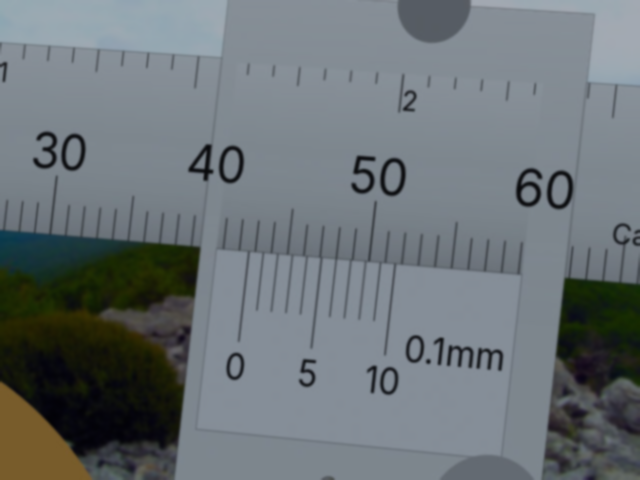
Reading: 42.6 mm
